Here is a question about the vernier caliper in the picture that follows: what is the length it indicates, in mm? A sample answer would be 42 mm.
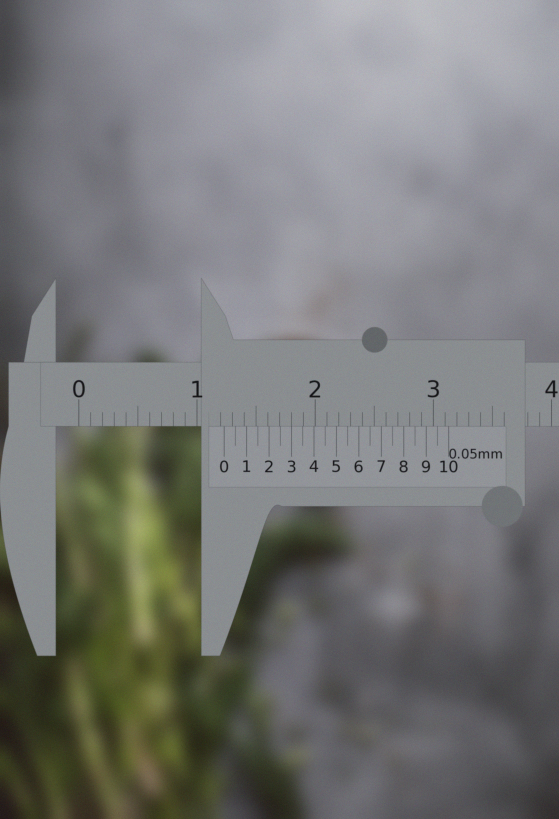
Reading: 12.3 mm
